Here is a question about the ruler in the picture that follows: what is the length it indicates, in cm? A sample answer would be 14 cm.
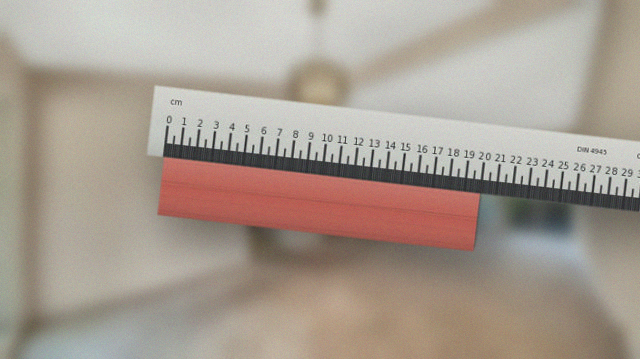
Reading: 20 cm
